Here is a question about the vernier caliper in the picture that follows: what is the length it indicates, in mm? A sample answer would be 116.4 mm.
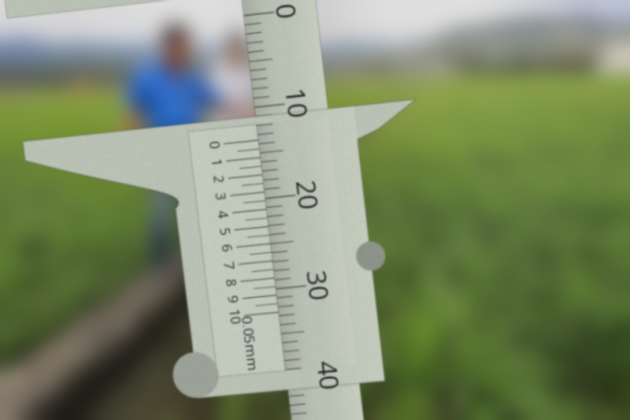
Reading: 13.6 mm
